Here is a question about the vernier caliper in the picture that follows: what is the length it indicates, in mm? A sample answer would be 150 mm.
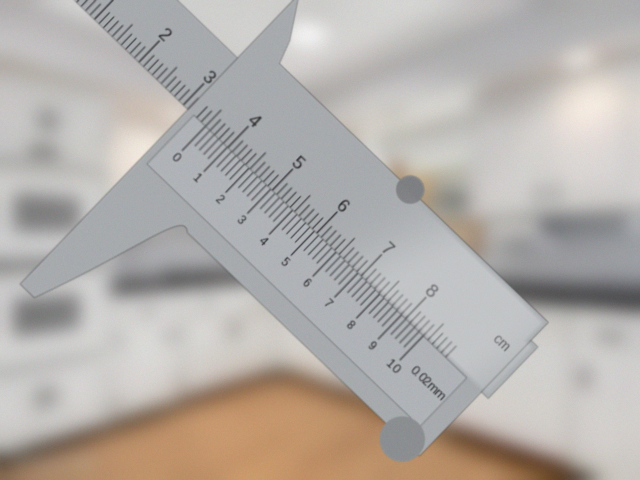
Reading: 35.0 mm
